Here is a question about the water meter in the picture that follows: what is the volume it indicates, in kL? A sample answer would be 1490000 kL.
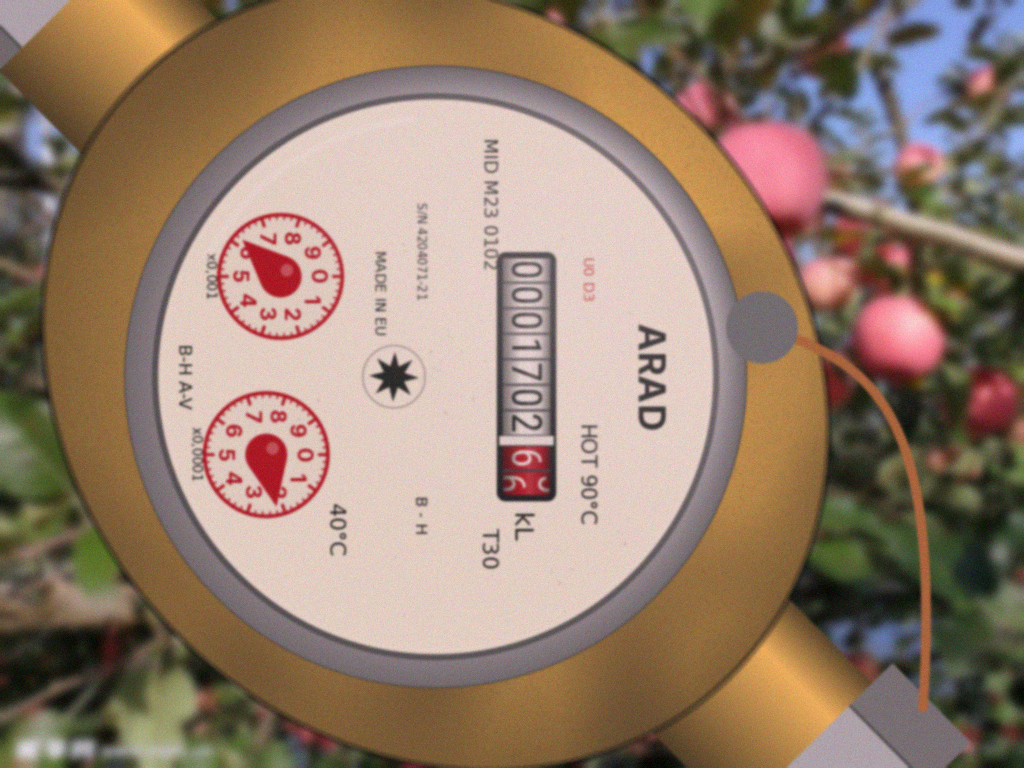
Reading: 1702.6562 kL
